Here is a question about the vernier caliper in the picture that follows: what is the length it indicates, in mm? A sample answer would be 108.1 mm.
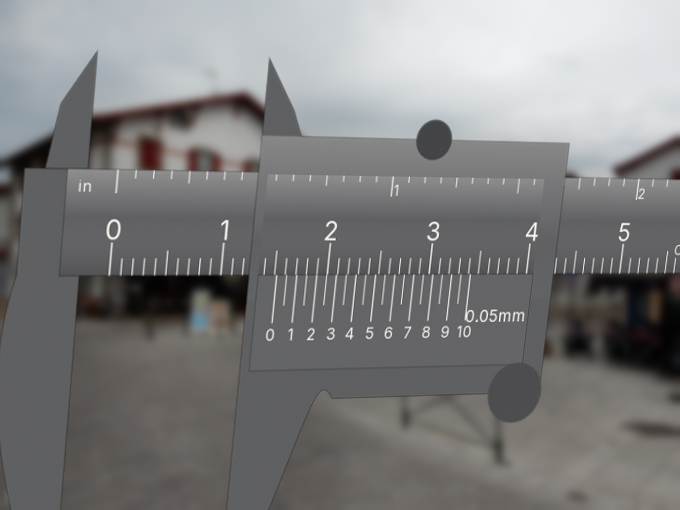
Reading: 15.2 mm
